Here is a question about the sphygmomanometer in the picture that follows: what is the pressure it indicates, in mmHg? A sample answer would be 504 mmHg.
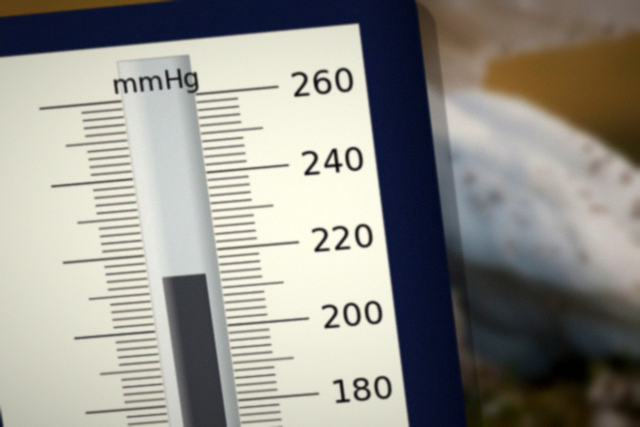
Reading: 214 mmHg
